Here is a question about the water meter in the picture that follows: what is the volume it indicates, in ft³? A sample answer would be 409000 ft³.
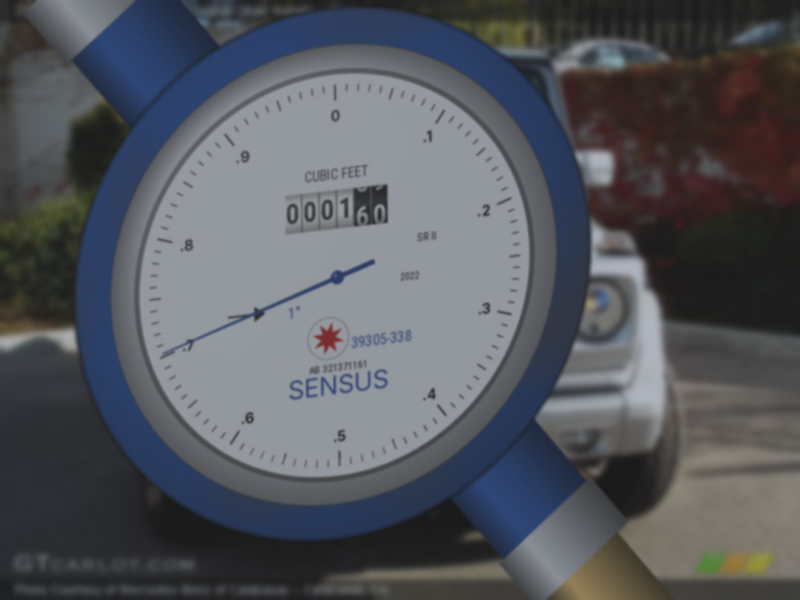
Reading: 159.70 ft³
